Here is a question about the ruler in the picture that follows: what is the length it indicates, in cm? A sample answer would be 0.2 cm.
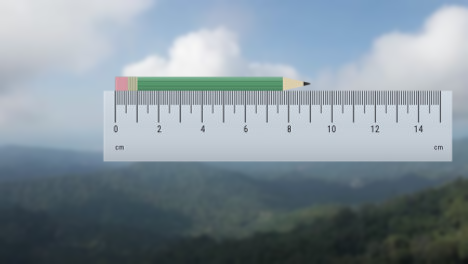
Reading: 9 cm
